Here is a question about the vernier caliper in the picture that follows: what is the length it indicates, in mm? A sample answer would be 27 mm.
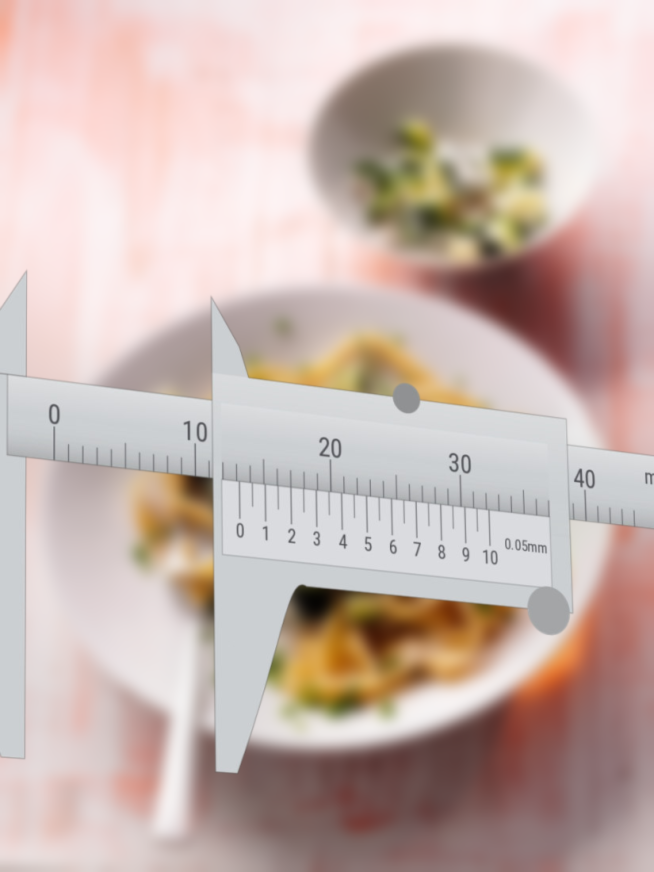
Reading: 13.2 mm
